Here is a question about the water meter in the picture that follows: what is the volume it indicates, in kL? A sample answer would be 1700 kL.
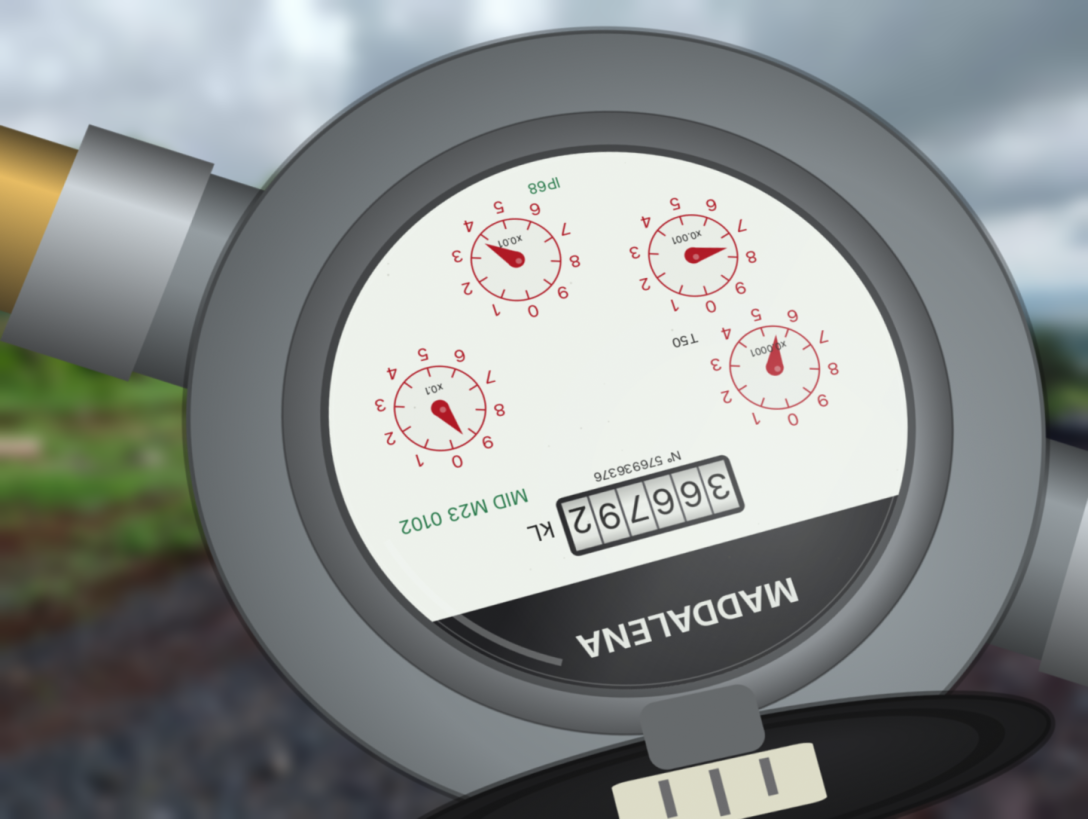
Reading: 366791.9375 kL
